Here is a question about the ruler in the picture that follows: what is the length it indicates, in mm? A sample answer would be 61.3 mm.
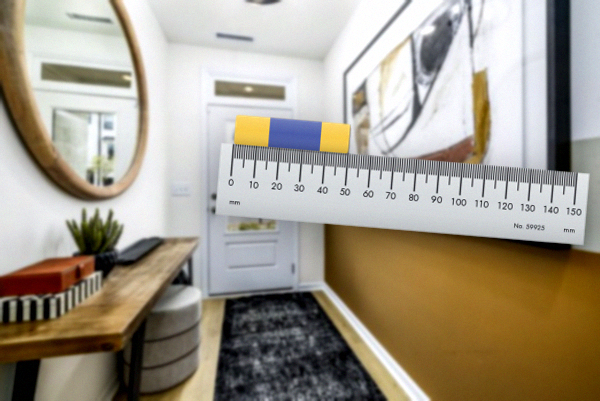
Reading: 50 mm
